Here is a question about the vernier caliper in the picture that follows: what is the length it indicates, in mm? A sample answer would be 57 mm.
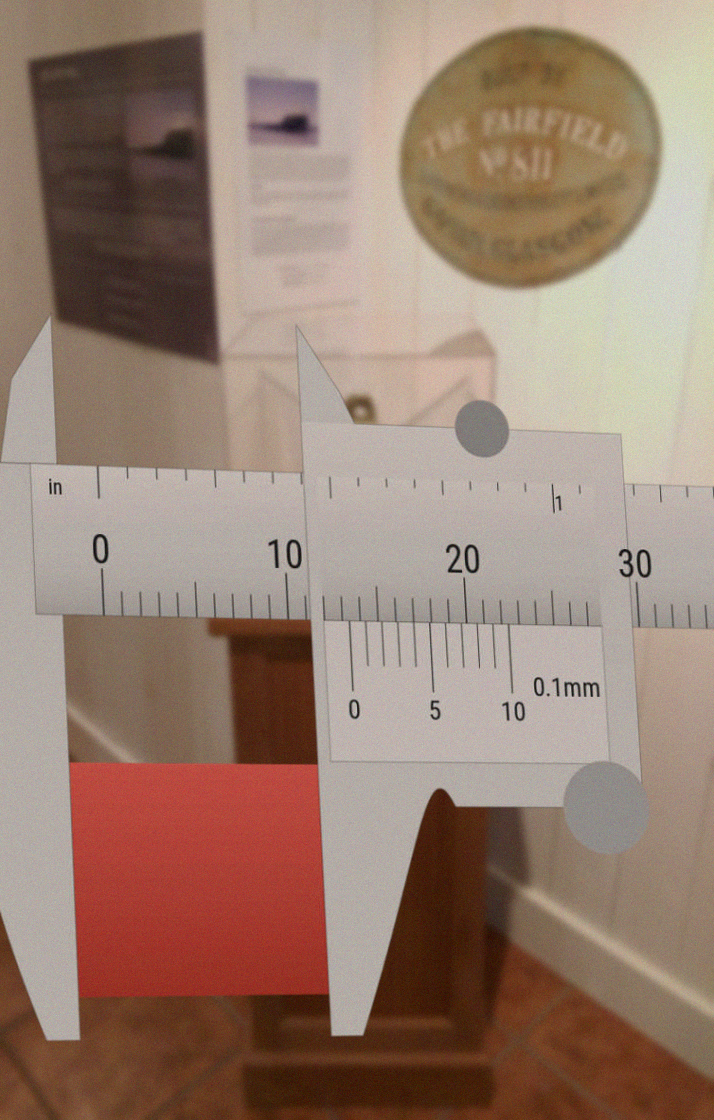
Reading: 13.4 mm
